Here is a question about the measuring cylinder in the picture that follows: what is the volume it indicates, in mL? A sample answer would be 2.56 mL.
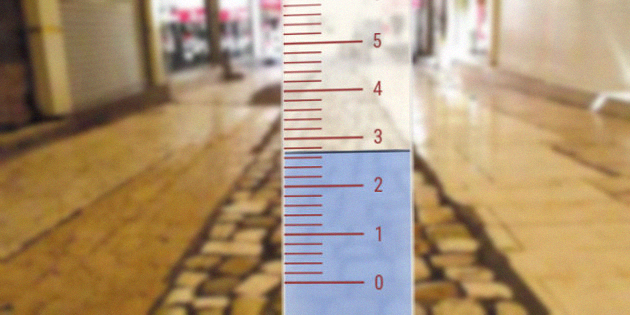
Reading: 2.7 mL
